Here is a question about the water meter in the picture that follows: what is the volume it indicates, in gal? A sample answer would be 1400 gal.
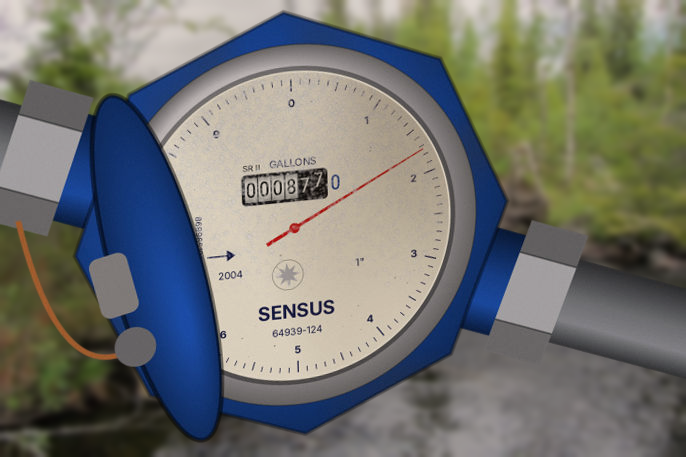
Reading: 8771.7 gal
